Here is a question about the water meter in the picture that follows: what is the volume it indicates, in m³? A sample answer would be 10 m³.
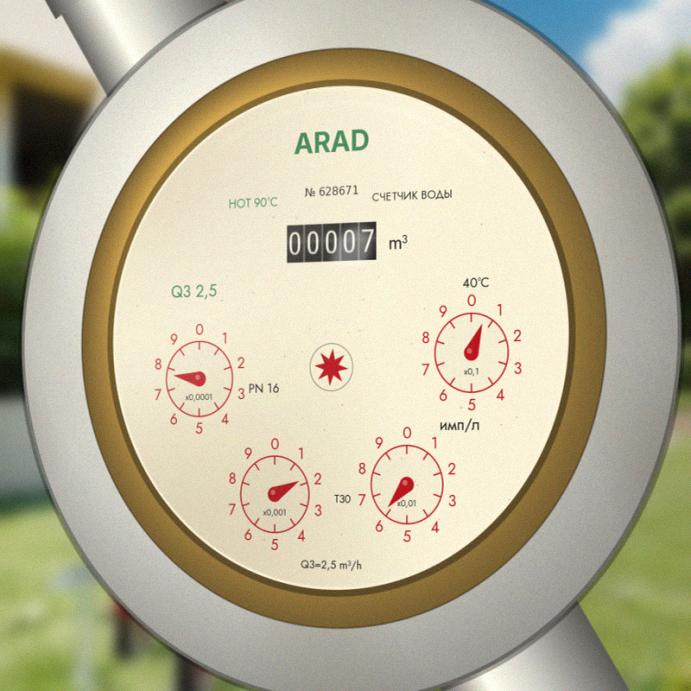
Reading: 7.0617 m³
